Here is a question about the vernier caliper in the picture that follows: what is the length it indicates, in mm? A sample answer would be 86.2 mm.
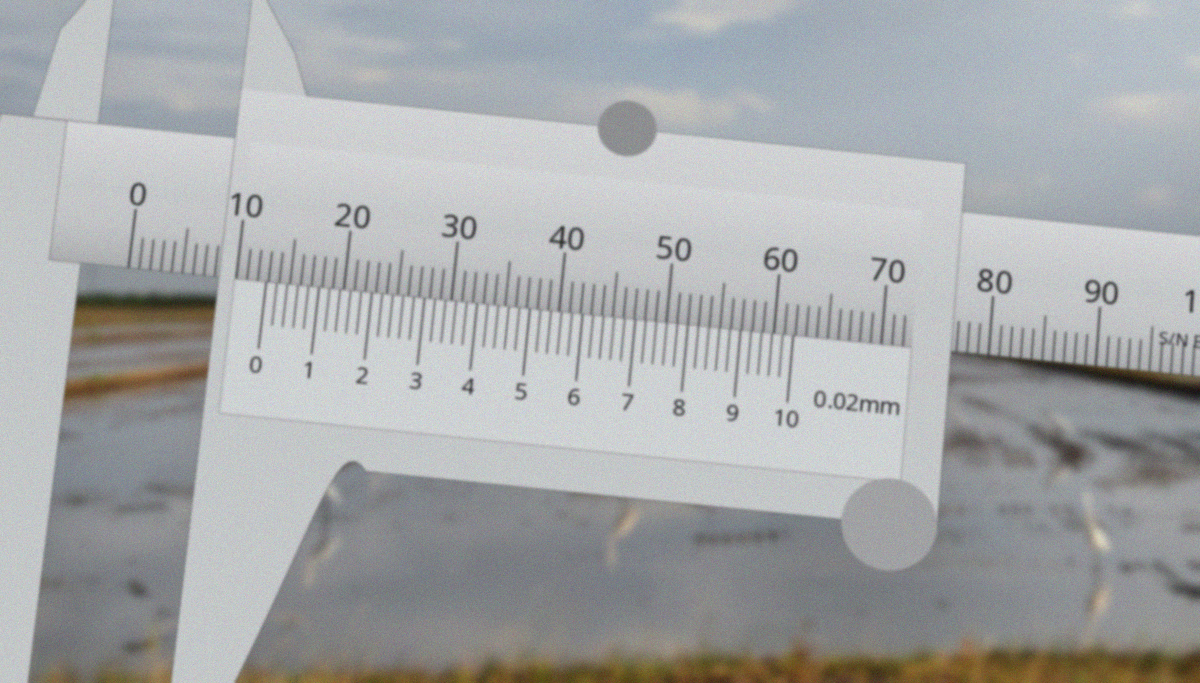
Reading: 12.8 mm
